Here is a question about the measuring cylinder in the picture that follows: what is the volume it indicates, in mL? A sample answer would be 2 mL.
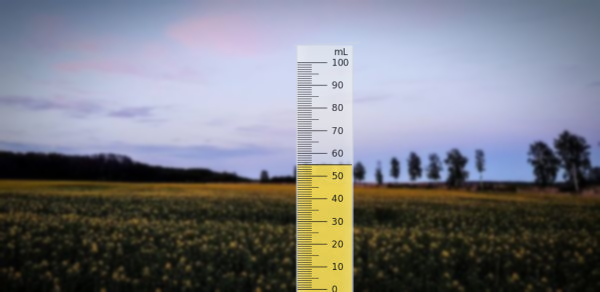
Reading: 55 mL
